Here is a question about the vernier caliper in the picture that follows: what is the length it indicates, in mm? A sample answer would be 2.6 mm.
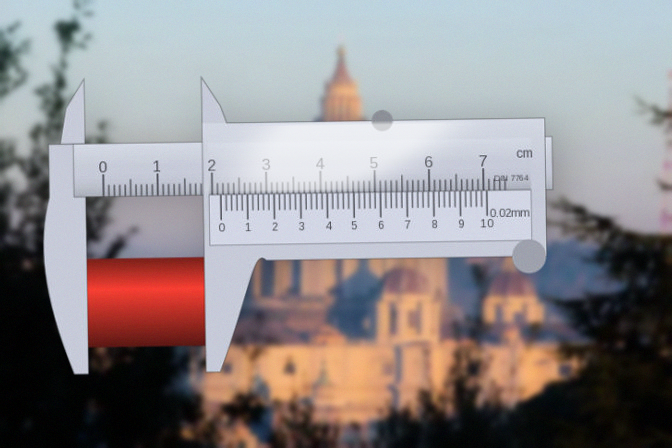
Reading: 21.6 mm
